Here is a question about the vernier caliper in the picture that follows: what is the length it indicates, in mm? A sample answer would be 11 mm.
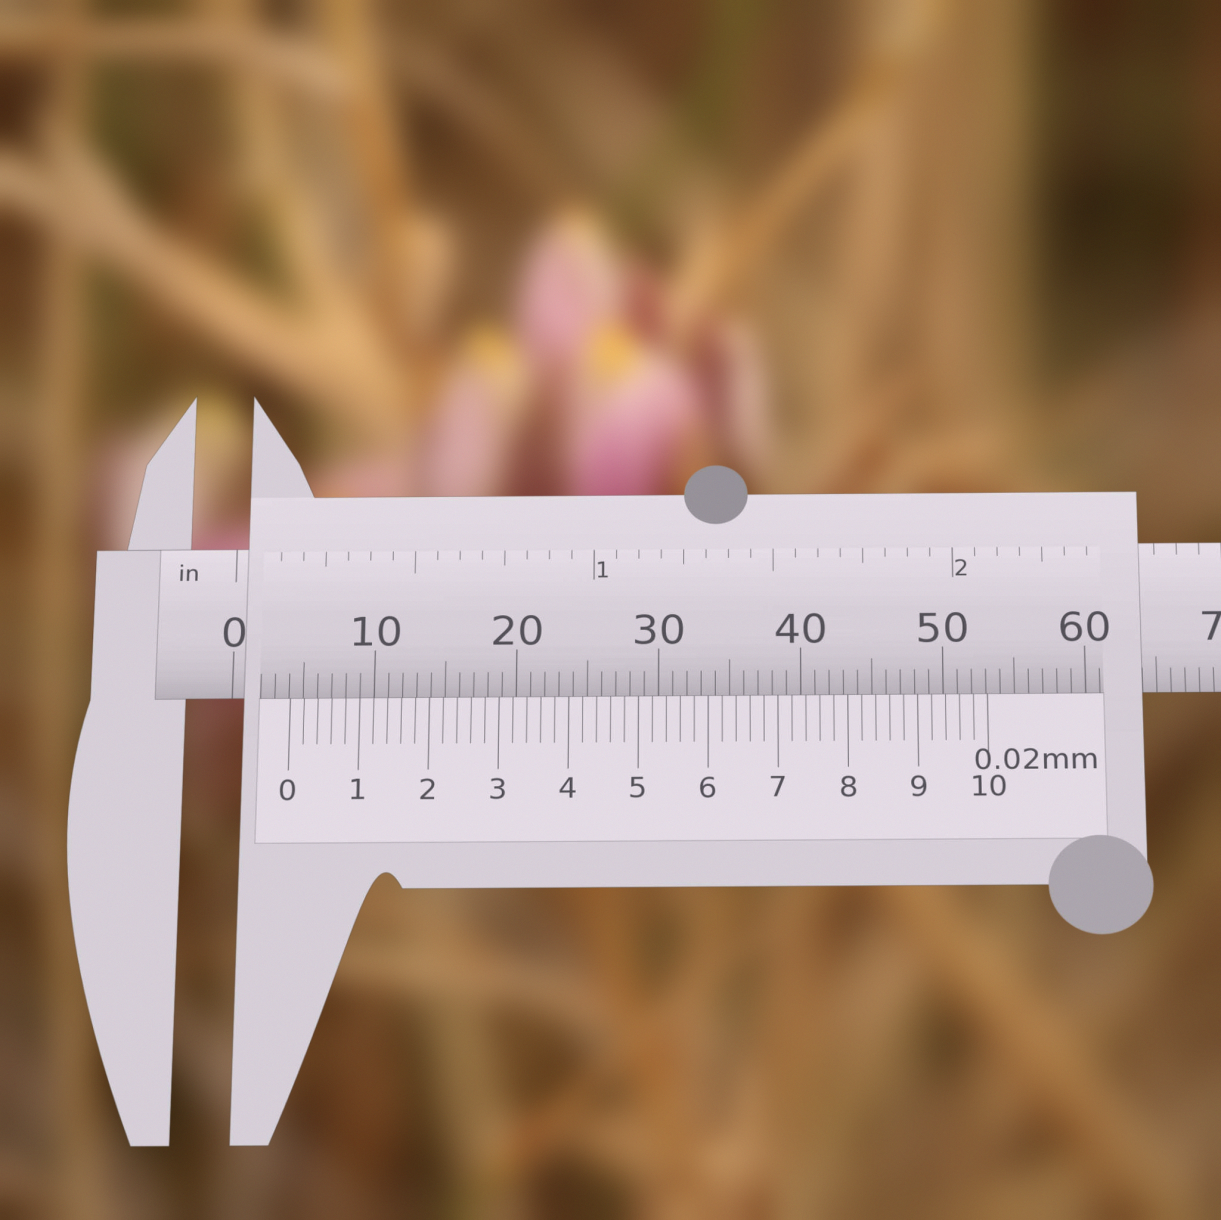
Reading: 4.1 mm
